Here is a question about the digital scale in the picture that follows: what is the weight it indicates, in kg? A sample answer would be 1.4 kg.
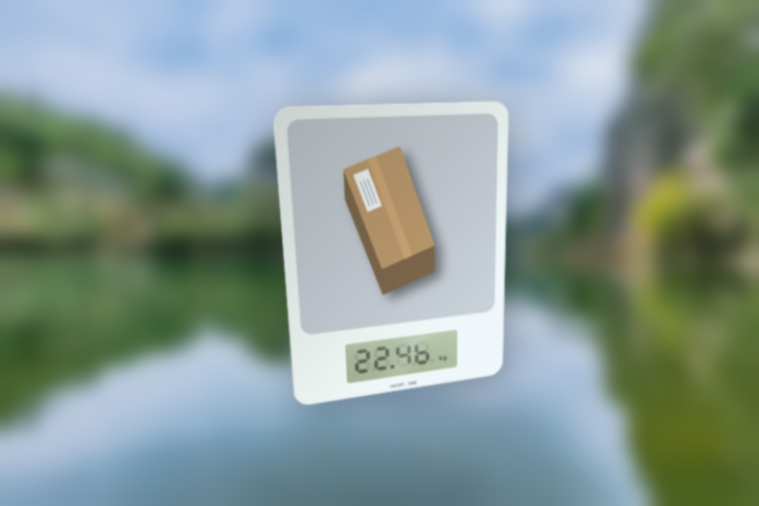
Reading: 22.46 kg
